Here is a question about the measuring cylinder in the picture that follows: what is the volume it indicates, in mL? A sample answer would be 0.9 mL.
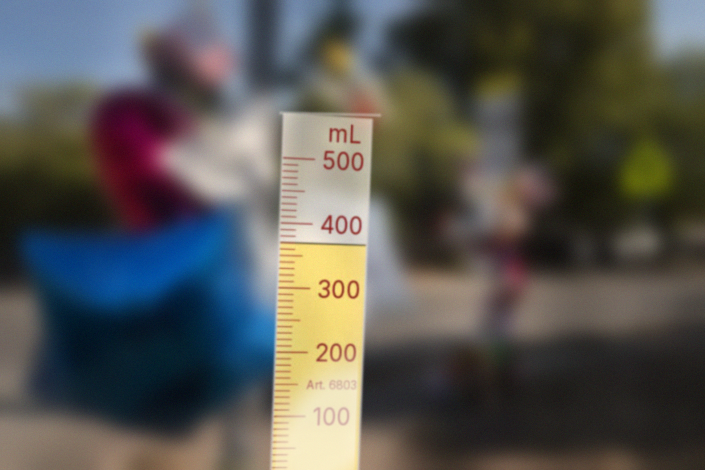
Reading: 370 mL
